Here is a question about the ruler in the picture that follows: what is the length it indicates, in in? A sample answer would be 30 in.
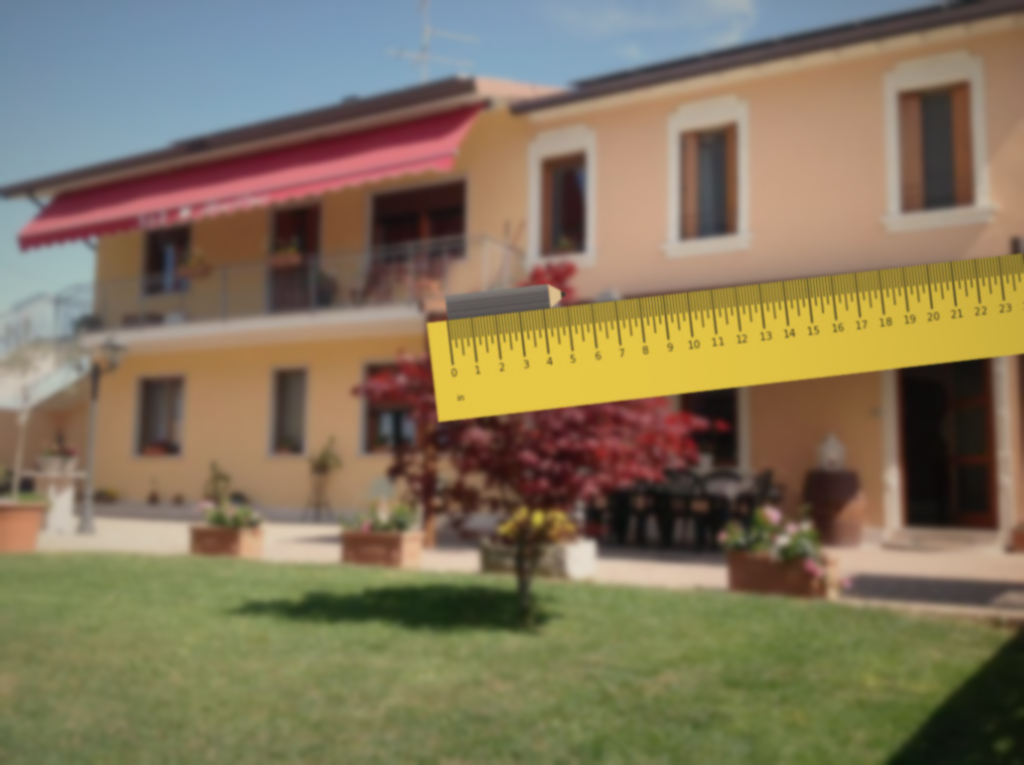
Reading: 5 in
